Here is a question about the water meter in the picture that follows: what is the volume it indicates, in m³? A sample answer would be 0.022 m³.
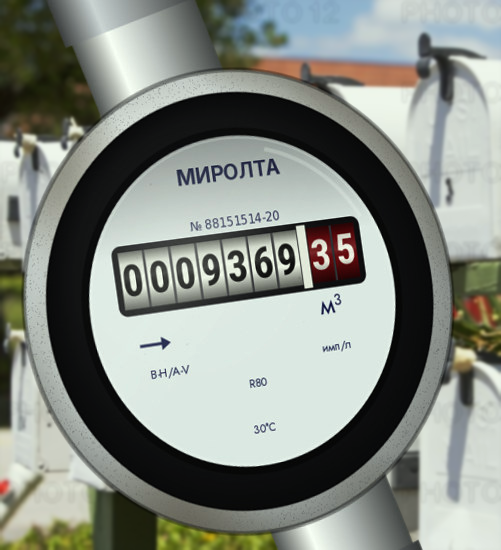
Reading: 9369.35 m³
